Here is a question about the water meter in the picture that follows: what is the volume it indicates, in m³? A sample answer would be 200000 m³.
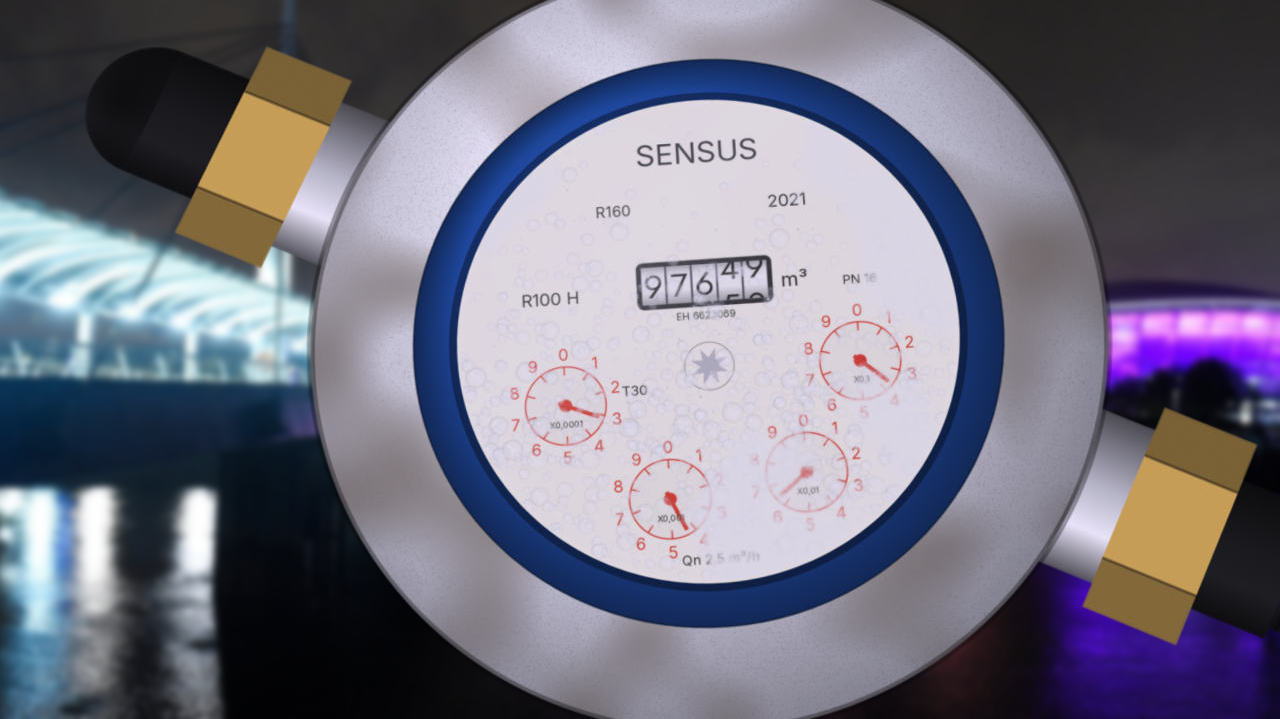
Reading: 97649.3643 m³
